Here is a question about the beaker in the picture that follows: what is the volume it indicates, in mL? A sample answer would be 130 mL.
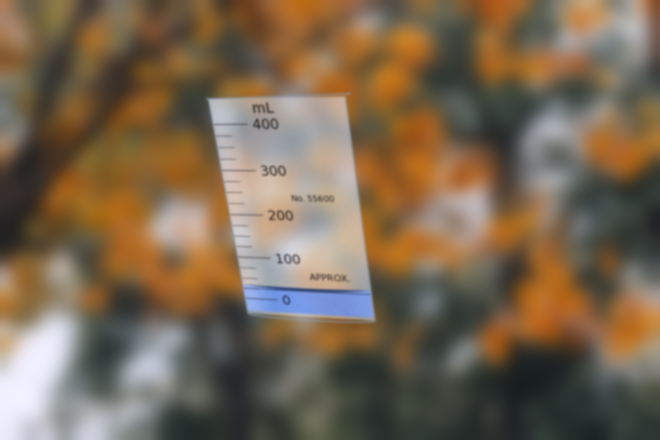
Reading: 25 mL
